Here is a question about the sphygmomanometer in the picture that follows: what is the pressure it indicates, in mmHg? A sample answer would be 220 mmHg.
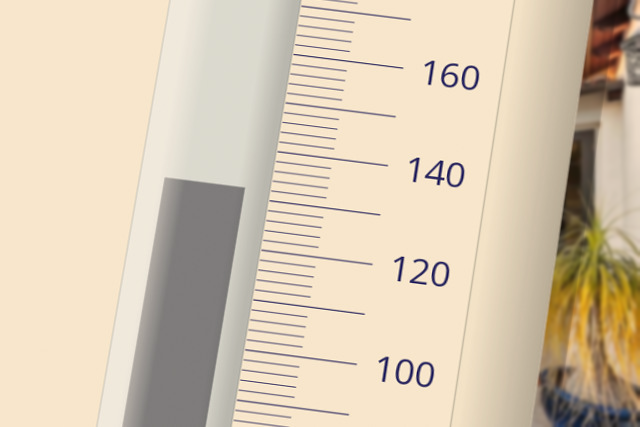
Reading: 132 mmHg
